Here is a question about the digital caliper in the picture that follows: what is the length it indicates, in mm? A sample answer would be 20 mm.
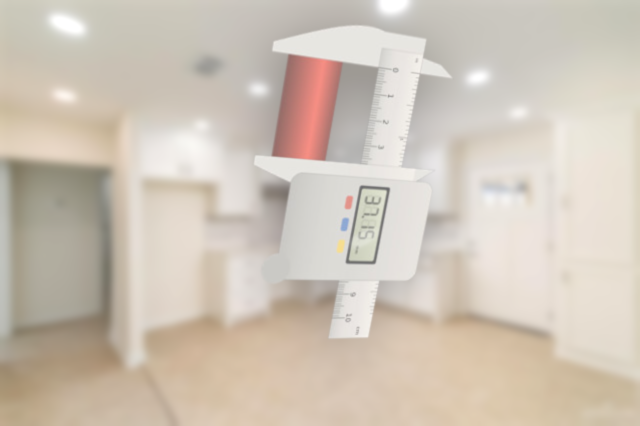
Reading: 37.15 mm
